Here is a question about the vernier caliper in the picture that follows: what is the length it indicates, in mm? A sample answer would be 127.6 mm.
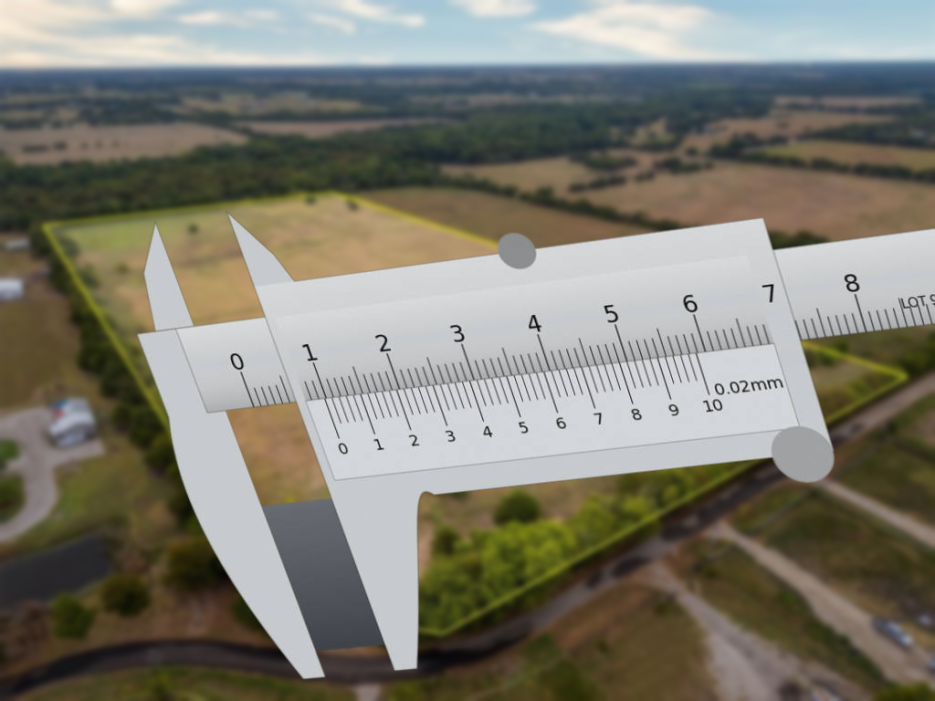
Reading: 9.8 mm
